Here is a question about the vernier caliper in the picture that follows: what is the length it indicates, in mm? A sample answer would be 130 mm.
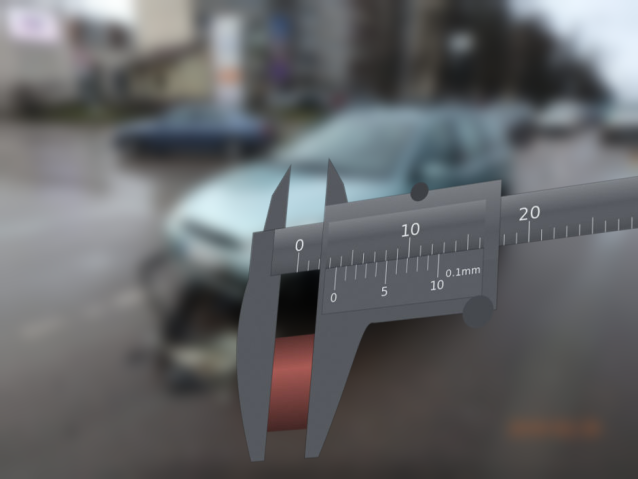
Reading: 3.6 mm
